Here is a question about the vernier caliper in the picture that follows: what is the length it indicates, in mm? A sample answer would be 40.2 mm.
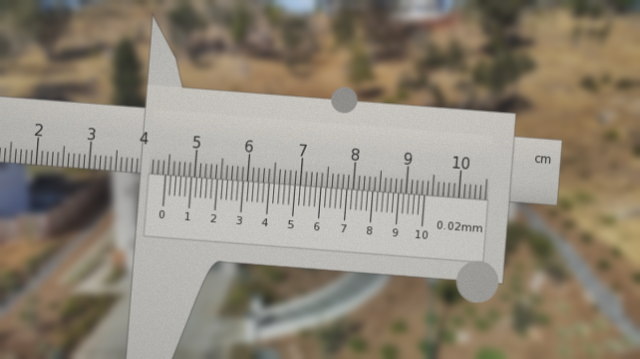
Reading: 44.5 mm
